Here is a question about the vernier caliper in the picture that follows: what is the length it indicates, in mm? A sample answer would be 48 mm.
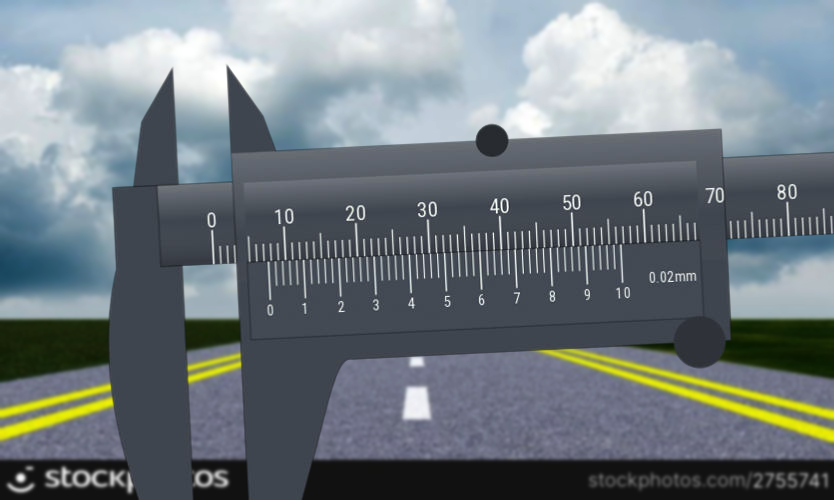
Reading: 7.6 mm
